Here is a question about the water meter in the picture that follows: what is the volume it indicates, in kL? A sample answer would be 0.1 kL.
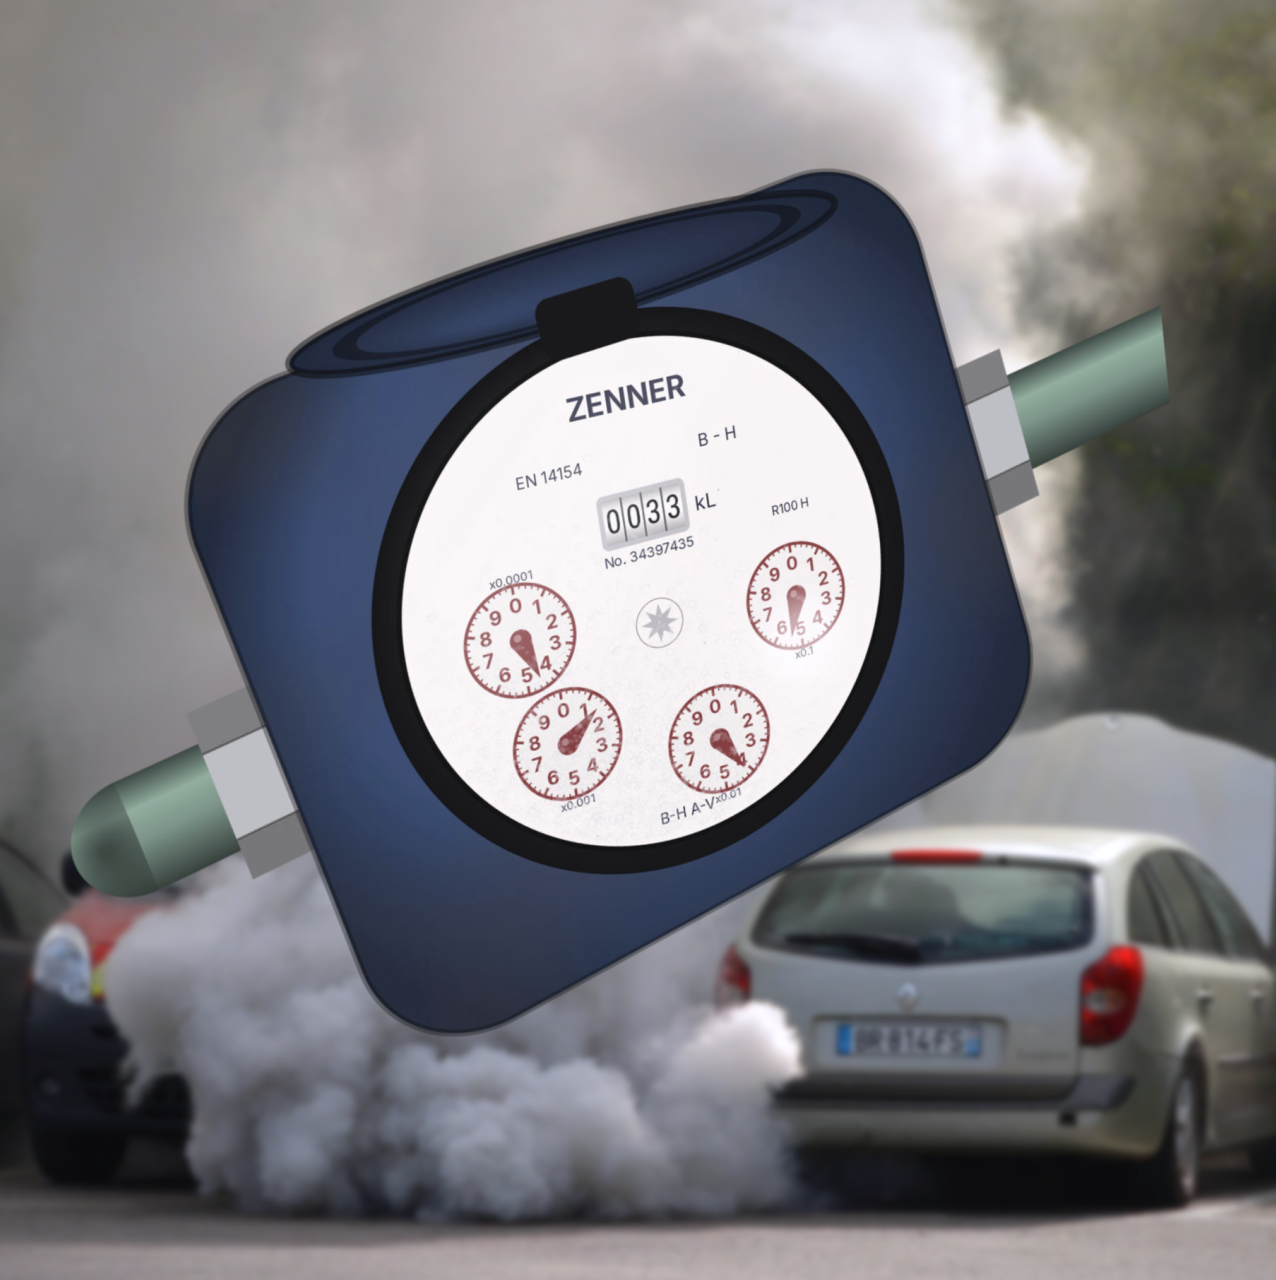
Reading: 33.5414 kL
